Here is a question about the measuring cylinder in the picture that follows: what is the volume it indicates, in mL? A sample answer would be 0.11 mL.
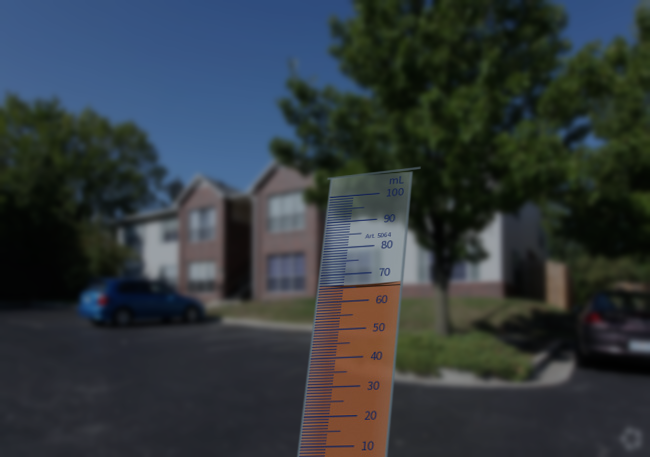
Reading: 65 mL
